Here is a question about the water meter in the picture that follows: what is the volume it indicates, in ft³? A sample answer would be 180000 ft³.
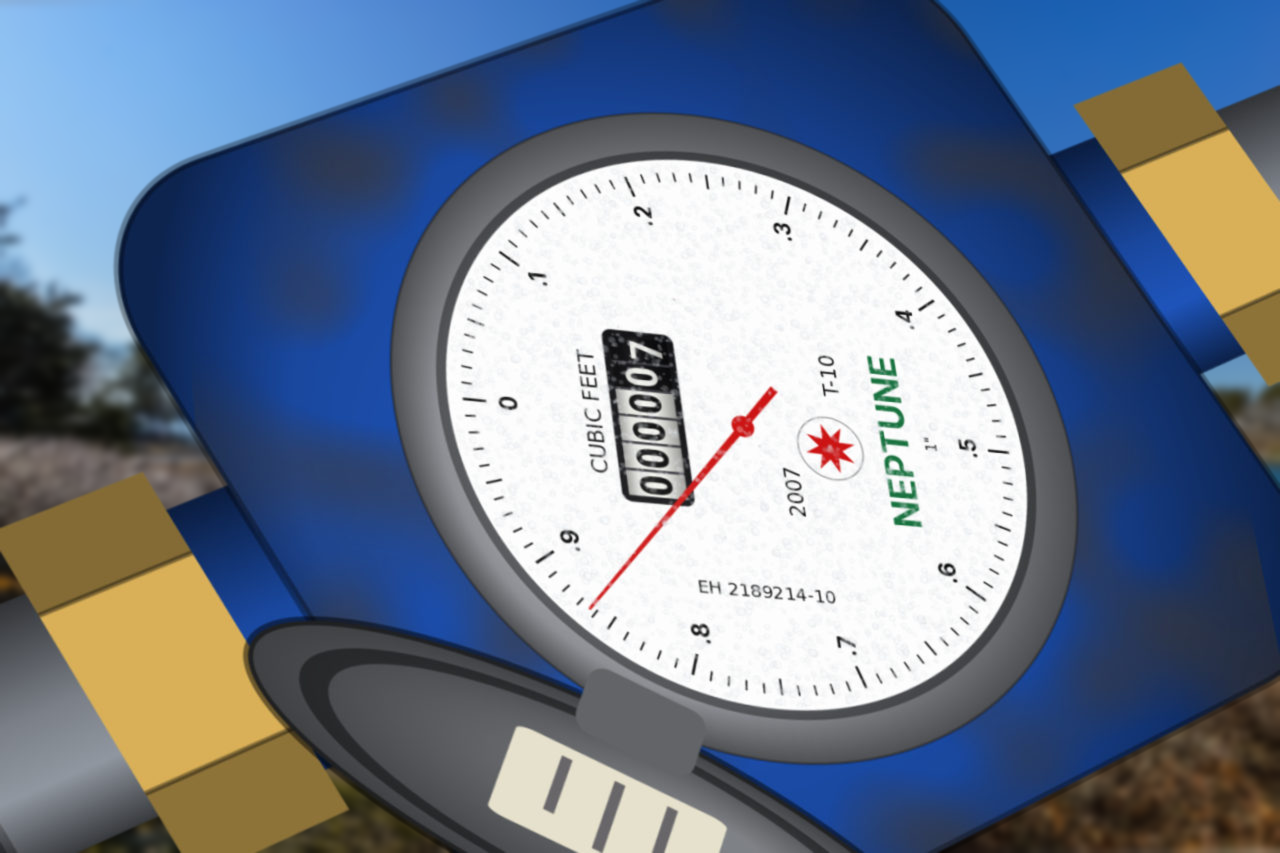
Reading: 6.86 ft³
